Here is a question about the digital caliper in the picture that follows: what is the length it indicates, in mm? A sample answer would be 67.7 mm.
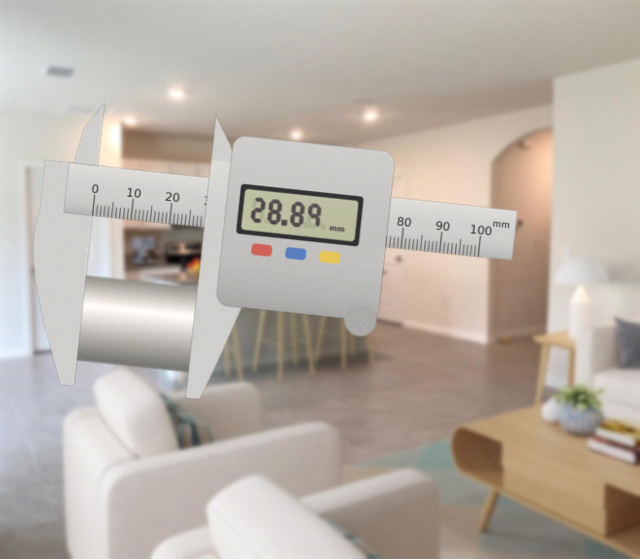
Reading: 28.89 mm
